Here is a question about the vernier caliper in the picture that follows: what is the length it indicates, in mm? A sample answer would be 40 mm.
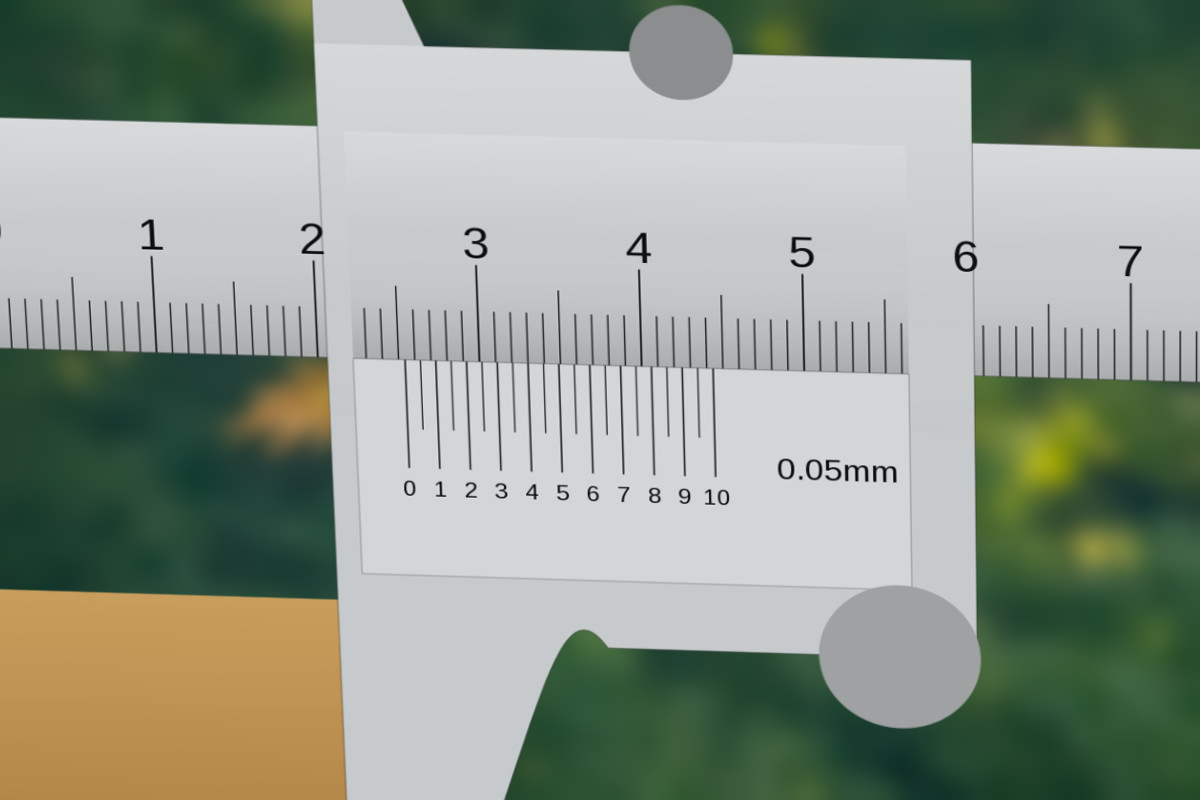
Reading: 25.4 mm
